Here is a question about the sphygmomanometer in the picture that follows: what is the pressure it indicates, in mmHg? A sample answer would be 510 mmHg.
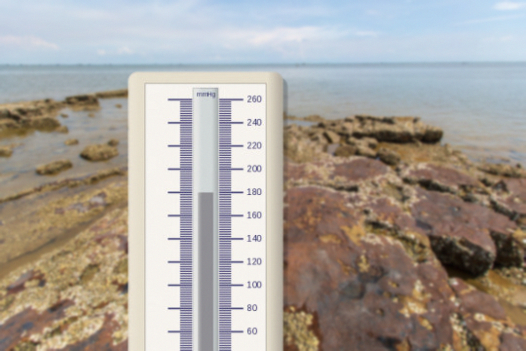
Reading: 180 mmHg
